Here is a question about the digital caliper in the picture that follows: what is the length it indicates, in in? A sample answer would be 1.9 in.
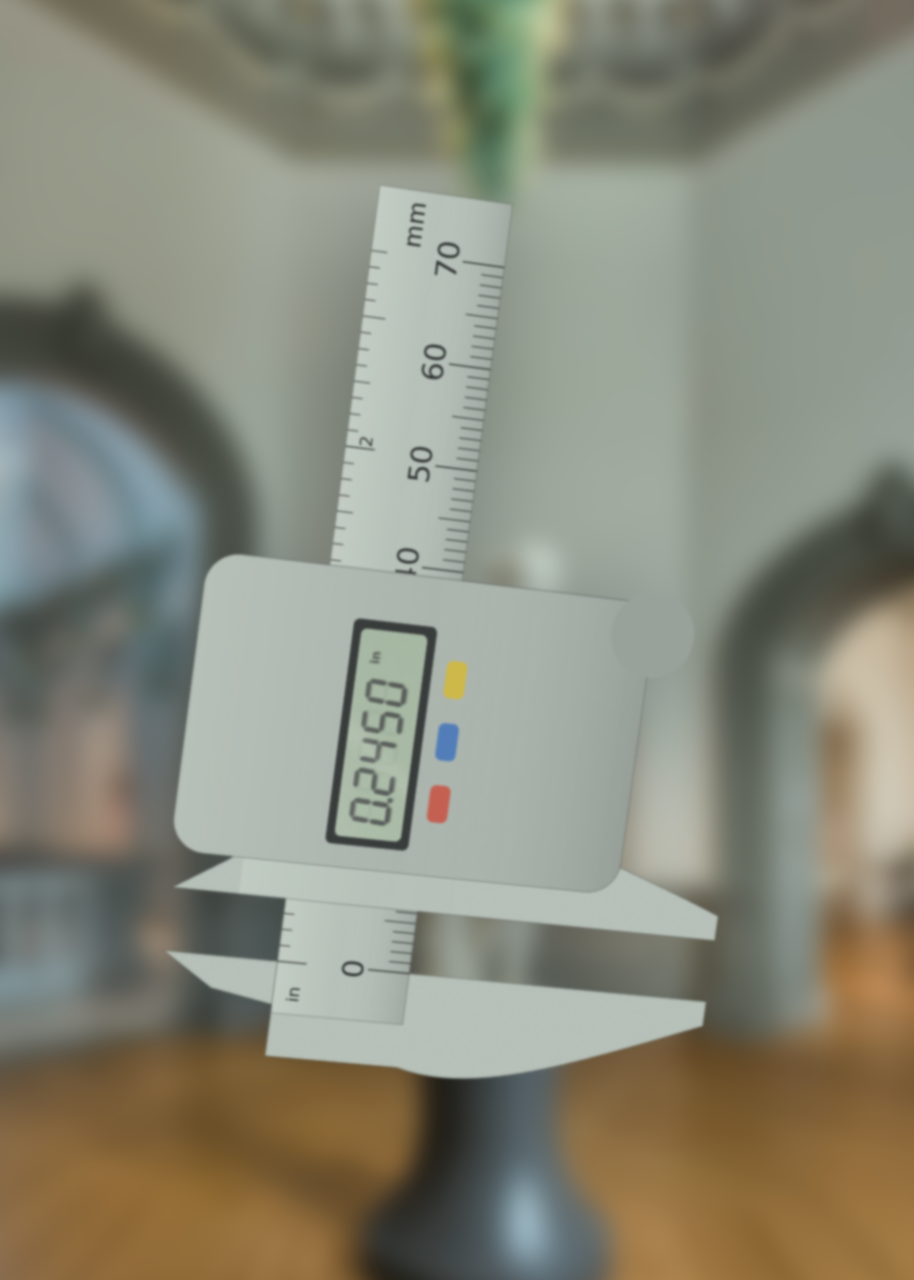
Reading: 0.2450 in
